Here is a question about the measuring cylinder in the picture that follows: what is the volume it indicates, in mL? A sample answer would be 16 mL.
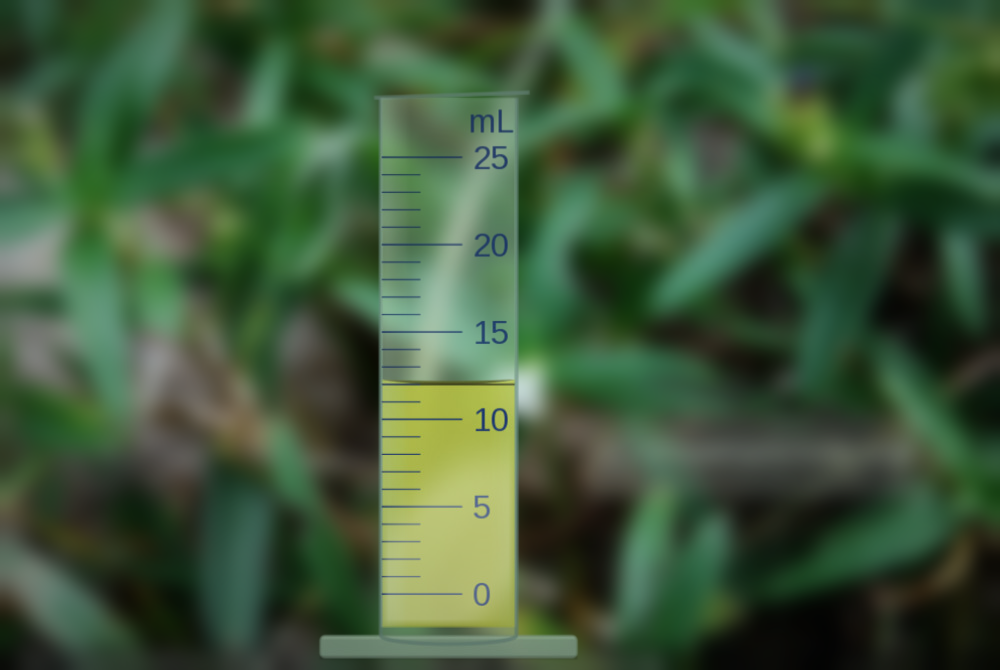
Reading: 12 mL
